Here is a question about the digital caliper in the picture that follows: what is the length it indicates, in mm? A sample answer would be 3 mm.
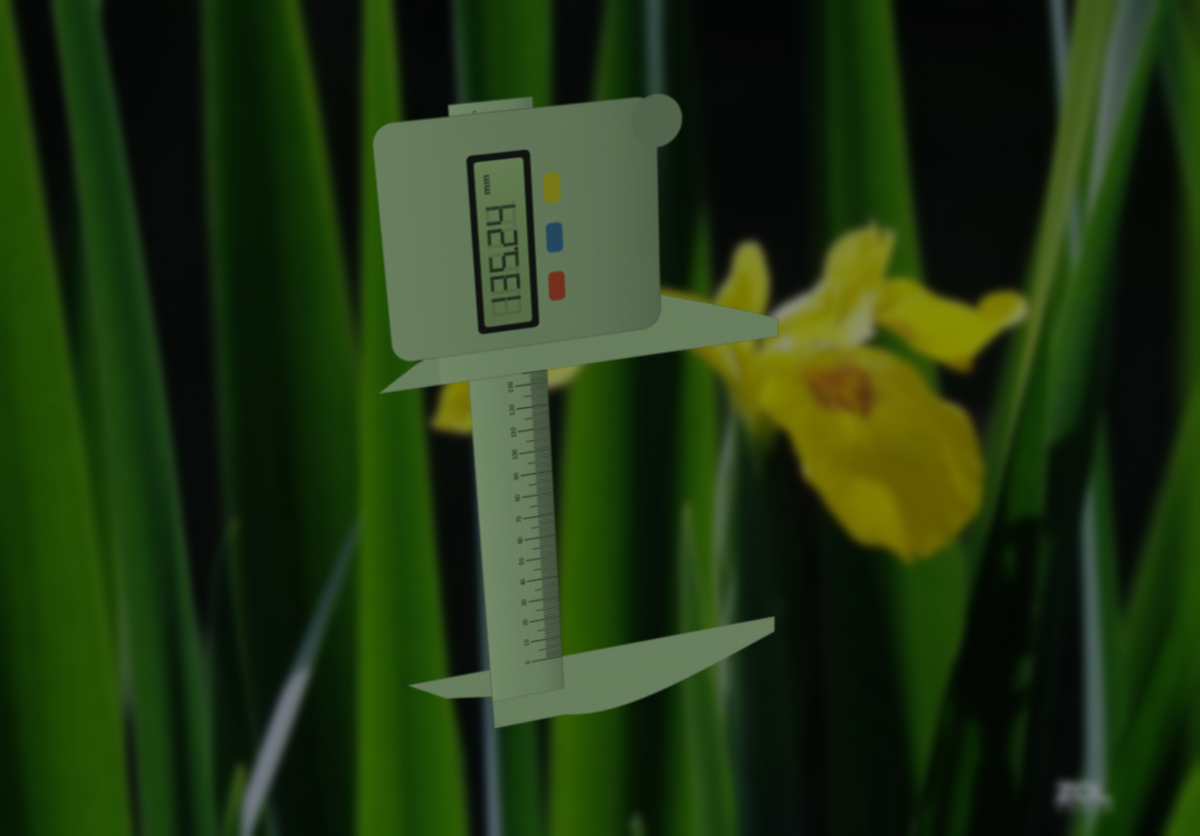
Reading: 135.24 mm
